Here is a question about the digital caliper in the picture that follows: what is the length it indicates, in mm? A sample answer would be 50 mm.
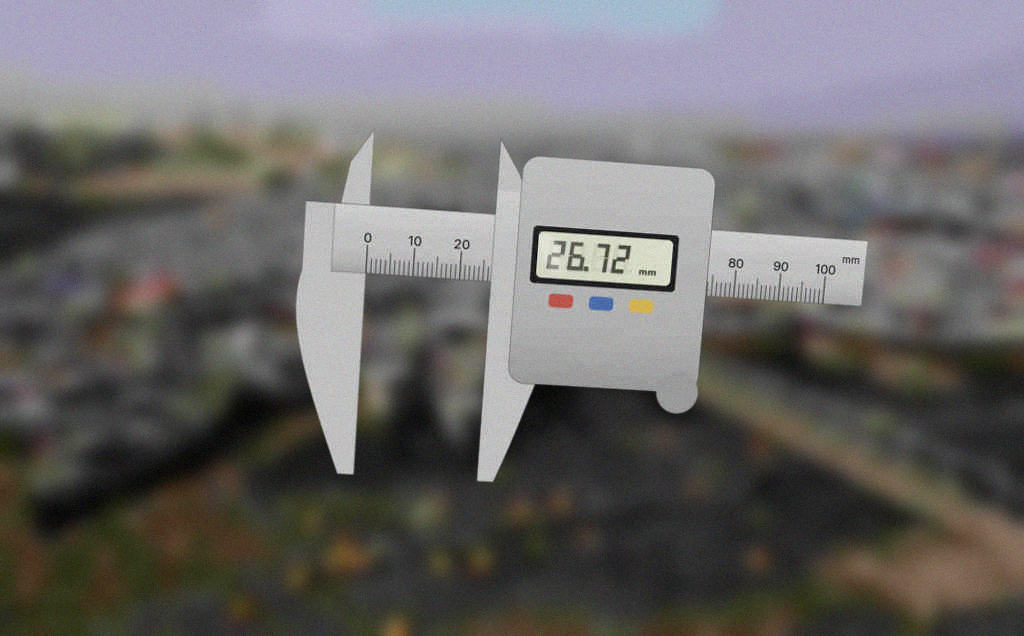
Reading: 26.72 mm
